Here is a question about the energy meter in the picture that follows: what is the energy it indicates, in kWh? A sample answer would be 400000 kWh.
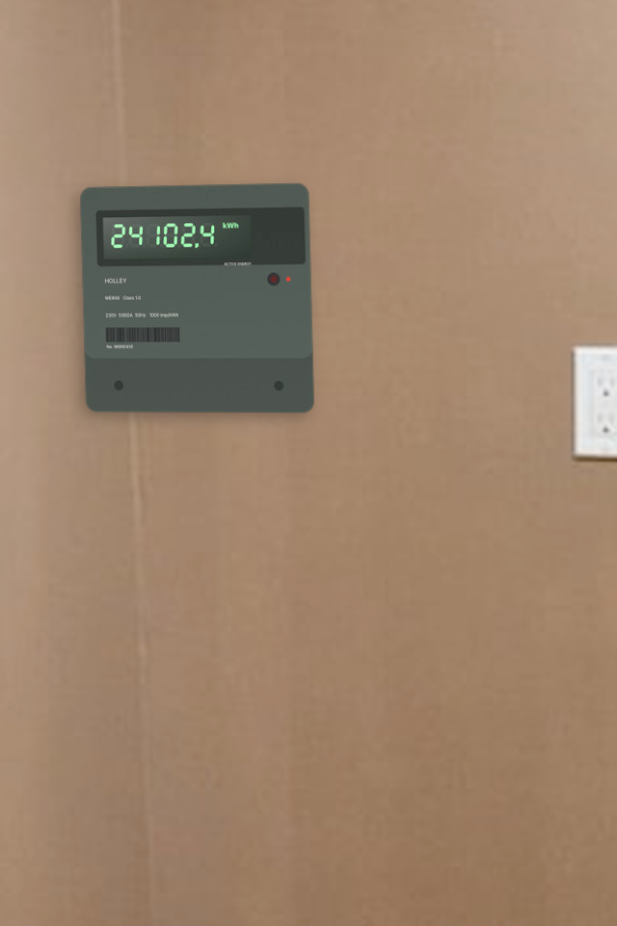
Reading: 24102.4 kWh
